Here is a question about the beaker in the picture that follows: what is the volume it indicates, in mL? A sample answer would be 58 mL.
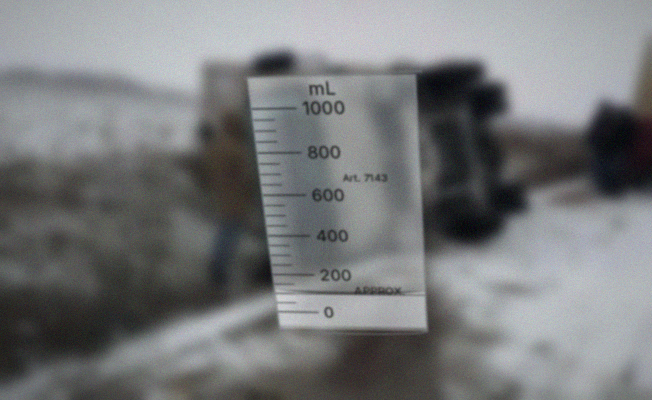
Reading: 100 mL
